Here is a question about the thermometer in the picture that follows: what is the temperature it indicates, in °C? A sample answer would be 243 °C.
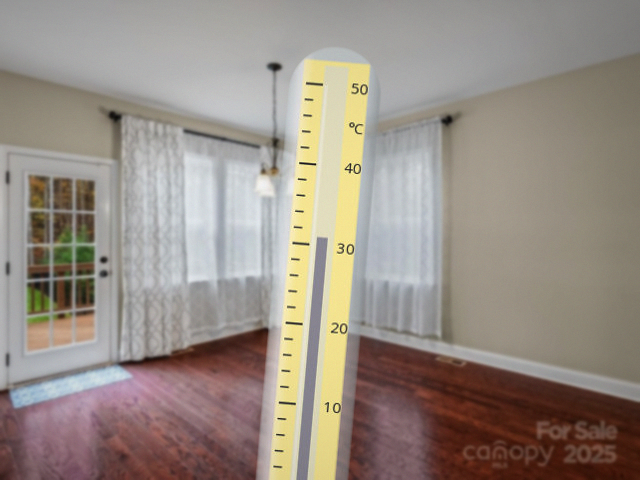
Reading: 31 °C
